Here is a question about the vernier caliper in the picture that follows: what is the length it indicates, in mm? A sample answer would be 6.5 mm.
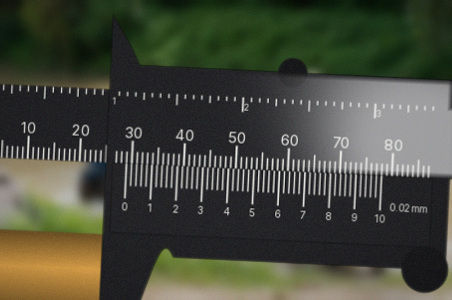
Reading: 29.0 mm
